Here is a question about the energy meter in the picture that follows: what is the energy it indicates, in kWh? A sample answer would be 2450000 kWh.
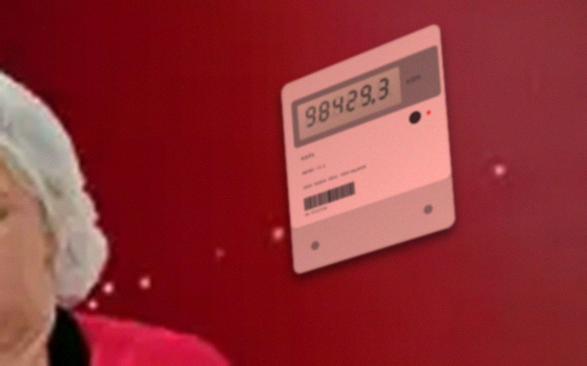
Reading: 98429.3 kWh
